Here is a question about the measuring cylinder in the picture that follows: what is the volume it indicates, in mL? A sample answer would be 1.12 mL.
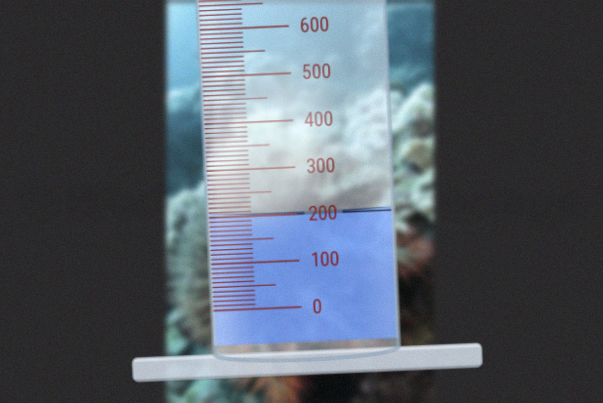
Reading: 200 mL
